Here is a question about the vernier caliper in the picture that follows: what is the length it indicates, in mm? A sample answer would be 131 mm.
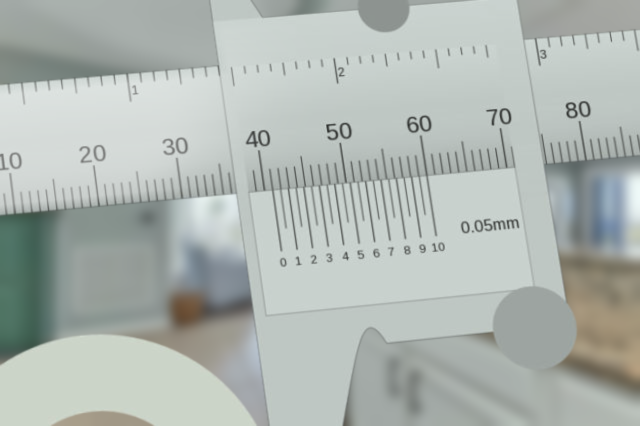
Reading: 41.0 mm
